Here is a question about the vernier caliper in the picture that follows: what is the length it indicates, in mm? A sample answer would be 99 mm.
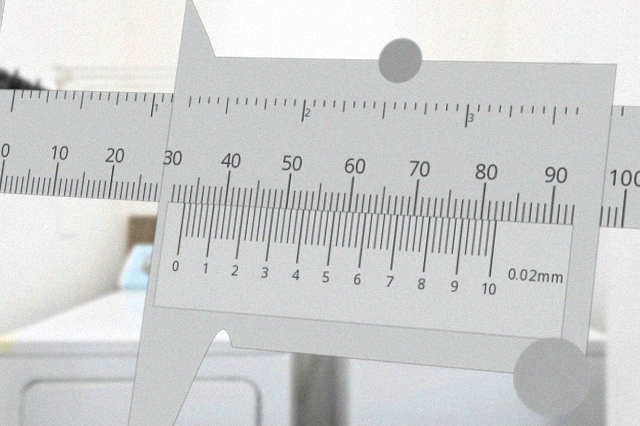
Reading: 33.2 mm
